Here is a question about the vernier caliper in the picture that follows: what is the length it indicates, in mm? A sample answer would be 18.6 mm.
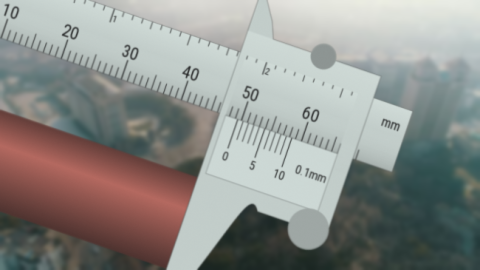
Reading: 49.4 mm
